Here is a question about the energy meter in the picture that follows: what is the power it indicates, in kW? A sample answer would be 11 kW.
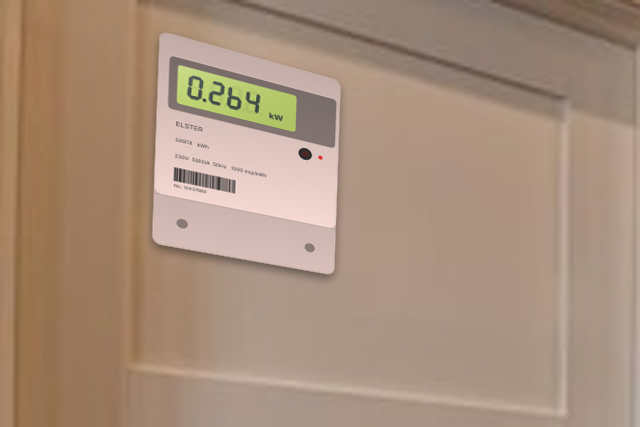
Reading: 0.264 kW
